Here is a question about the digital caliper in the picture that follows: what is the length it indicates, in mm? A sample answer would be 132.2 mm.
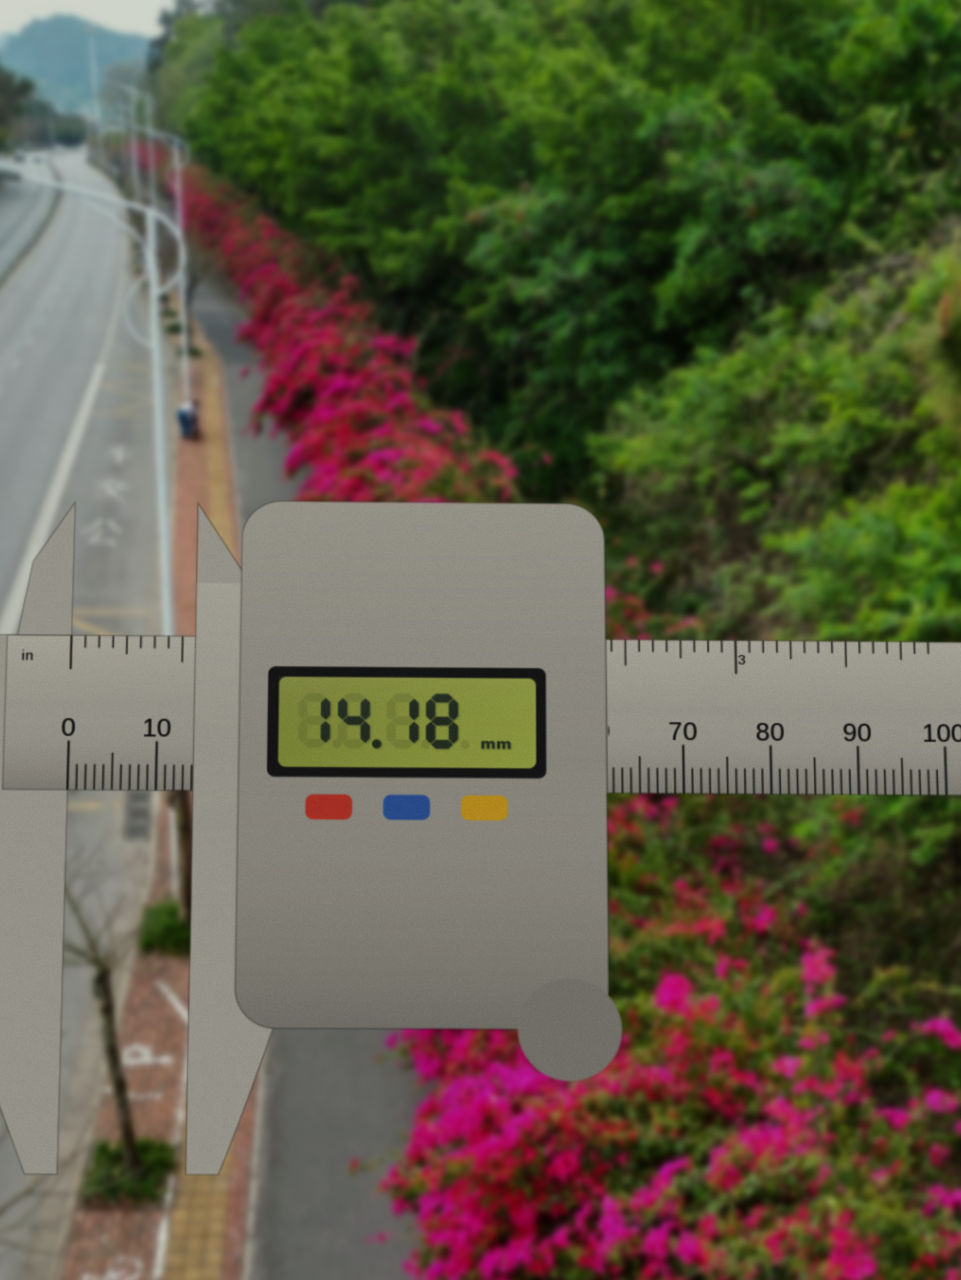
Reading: 14.18 mm
